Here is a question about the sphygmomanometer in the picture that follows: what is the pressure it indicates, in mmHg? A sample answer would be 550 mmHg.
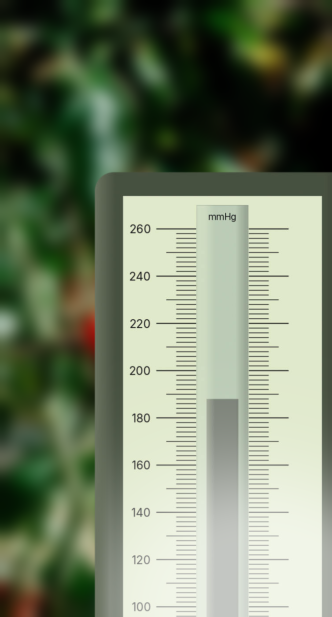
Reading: 188 mmHg
